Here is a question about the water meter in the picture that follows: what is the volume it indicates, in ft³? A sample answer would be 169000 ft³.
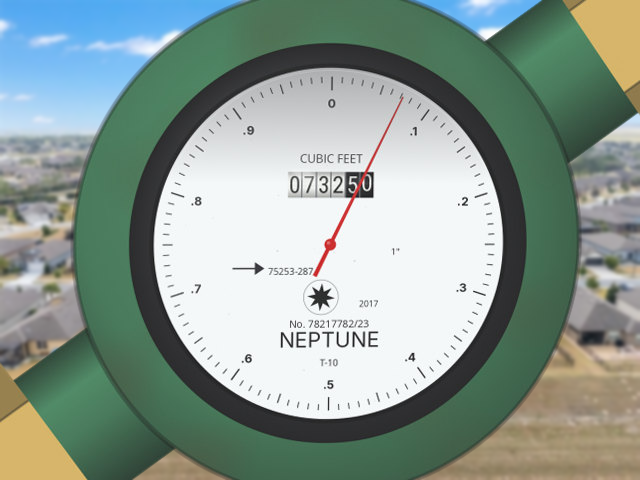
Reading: 73250.07 ft³
